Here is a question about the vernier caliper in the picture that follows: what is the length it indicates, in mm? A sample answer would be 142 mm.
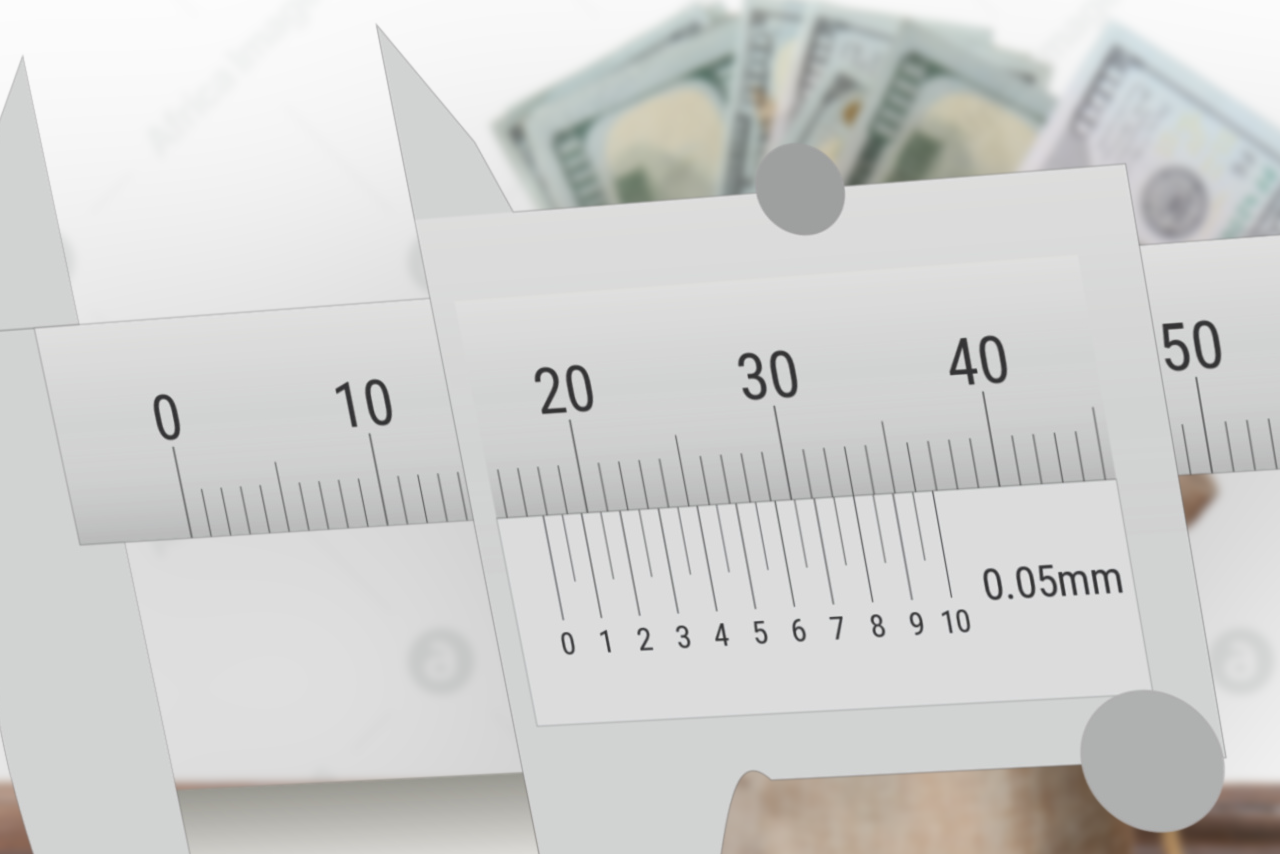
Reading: 17.8 mm
